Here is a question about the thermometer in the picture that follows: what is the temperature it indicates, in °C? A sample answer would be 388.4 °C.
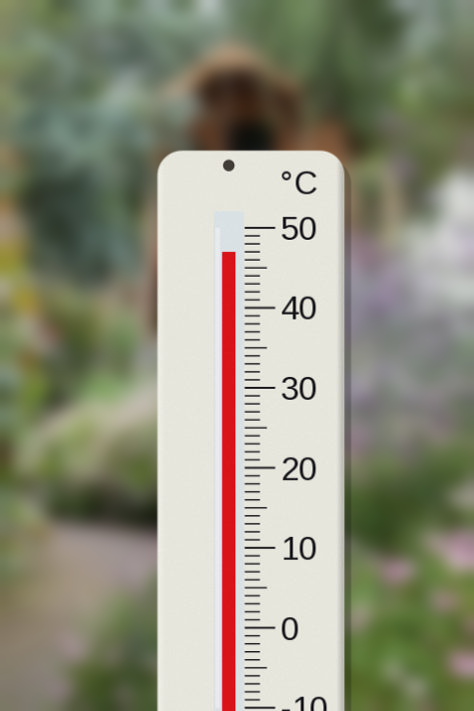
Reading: 47 °C
